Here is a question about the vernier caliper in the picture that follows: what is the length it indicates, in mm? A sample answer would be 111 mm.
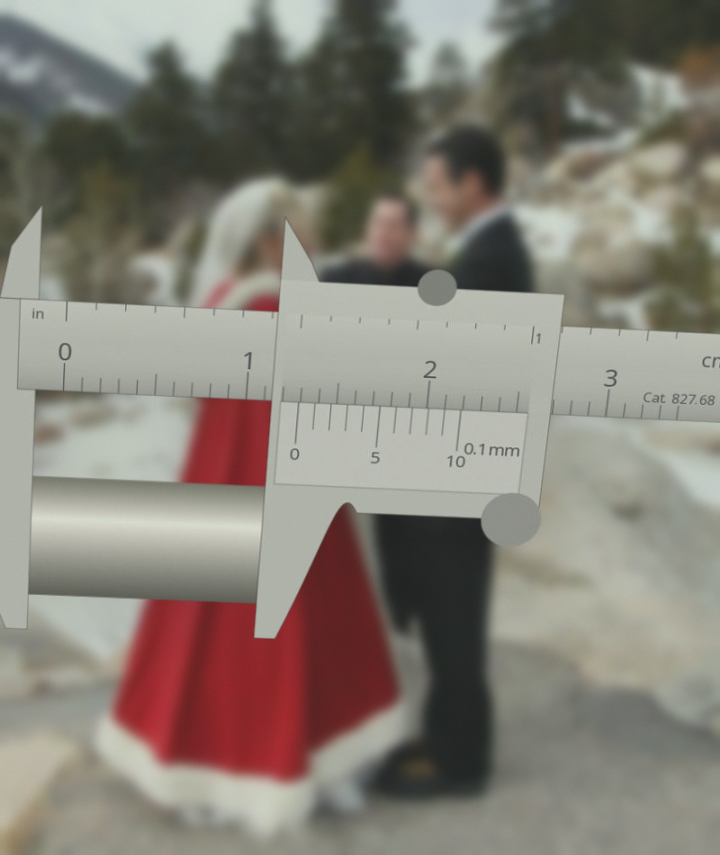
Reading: 12.9 mm
